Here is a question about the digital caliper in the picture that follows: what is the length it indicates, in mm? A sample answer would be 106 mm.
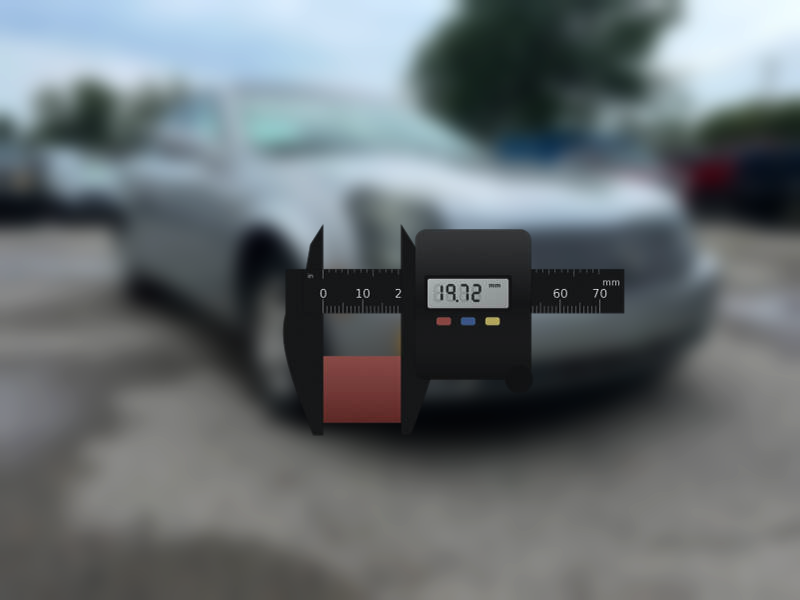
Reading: 19.72 mm
